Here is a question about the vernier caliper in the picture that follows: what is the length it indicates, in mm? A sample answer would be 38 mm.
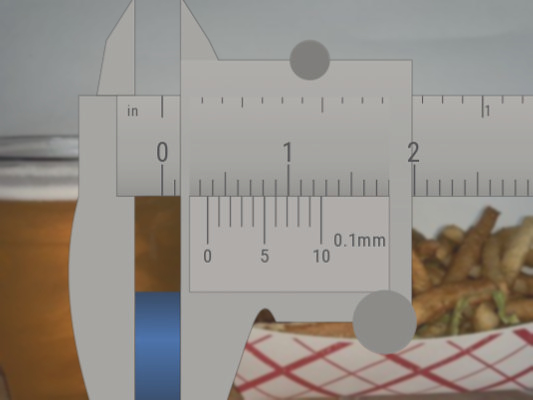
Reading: 3.6 mm
